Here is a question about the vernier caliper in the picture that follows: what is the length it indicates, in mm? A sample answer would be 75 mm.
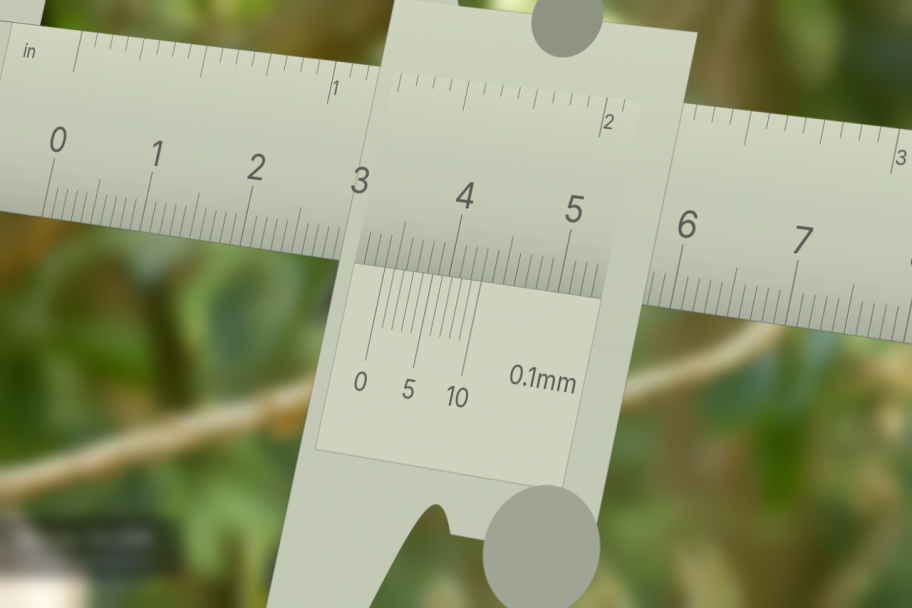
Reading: 34.0 mm
